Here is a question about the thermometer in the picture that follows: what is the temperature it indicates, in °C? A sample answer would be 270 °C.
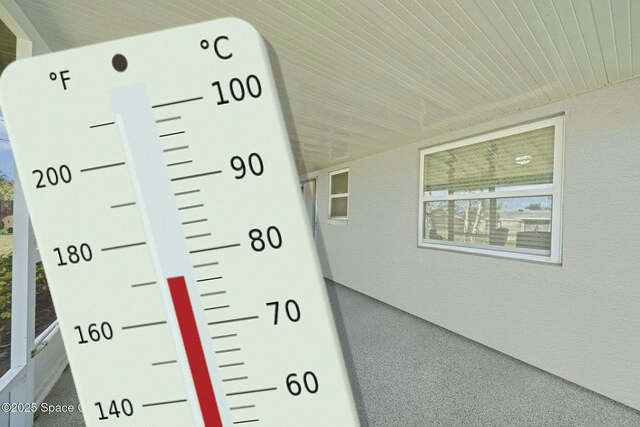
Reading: 77 °C
